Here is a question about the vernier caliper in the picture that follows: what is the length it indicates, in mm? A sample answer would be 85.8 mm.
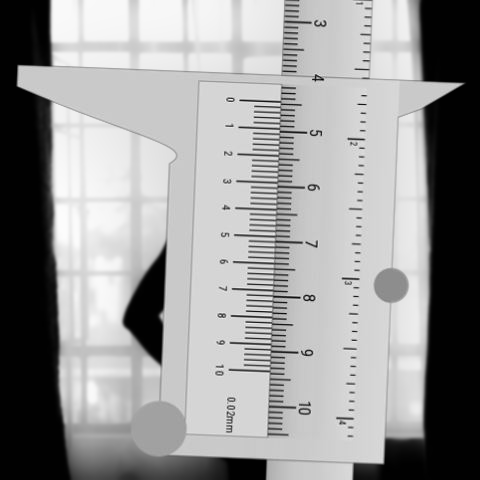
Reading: 44.6 mm
